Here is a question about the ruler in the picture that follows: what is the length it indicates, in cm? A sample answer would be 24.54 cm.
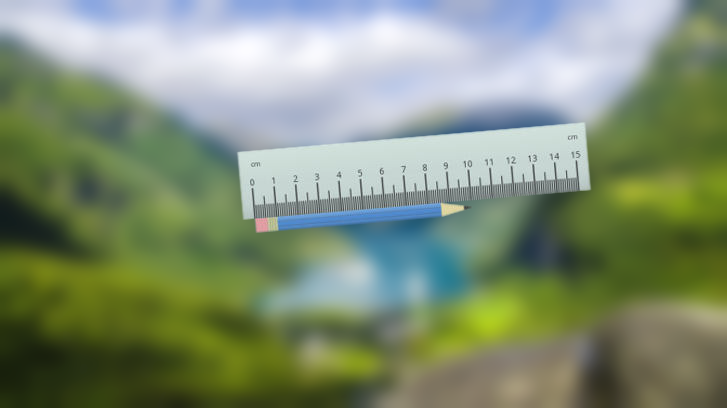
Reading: 10 cm
